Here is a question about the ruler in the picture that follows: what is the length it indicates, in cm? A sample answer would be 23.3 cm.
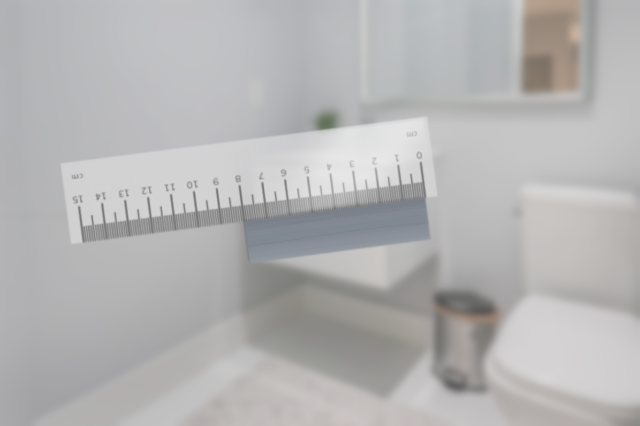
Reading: 8 cm
